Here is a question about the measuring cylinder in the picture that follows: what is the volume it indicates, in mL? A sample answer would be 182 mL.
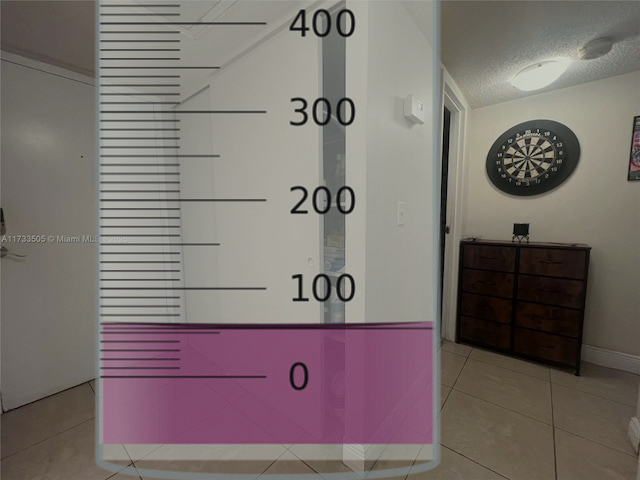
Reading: 55 mL
